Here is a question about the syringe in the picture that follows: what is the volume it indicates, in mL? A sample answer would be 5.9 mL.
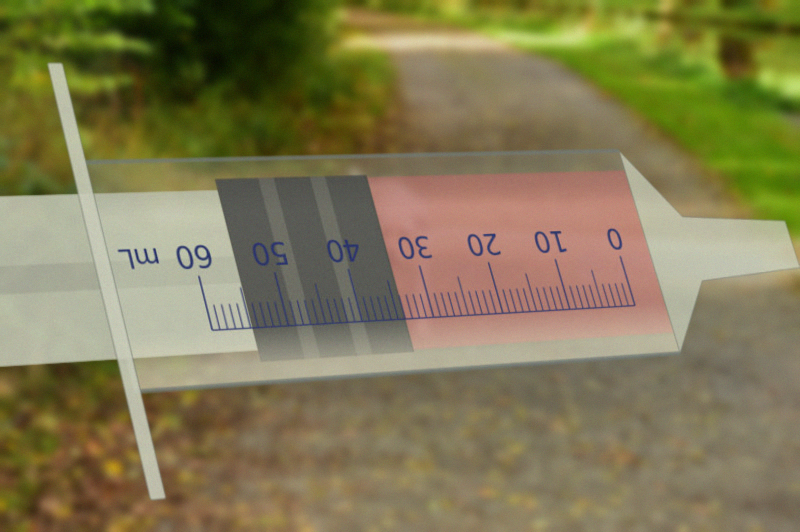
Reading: 34 mL
